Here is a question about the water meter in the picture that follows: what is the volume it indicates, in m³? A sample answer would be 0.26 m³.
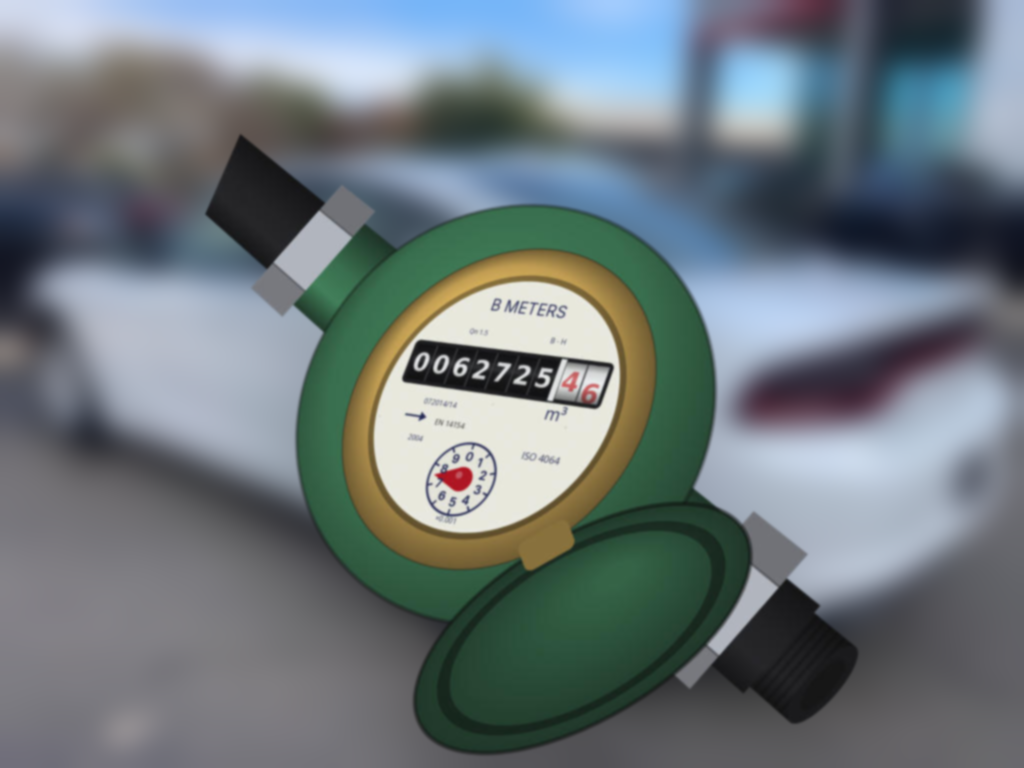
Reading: 62725.457 m³
